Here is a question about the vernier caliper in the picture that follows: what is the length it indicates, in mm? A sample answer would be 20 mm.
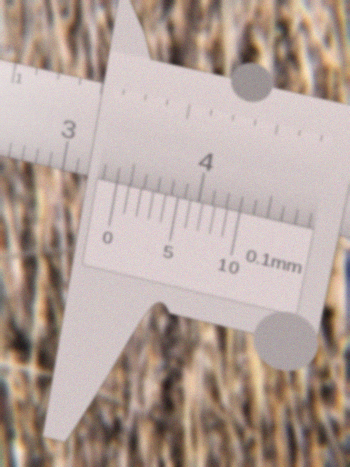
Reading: 34.0 mm
